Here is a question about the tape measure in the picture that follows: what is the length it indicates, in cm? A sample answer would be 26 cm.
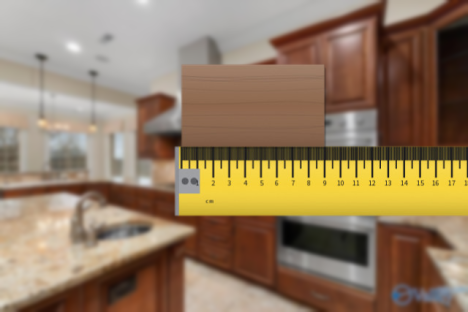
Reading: 9 cm
